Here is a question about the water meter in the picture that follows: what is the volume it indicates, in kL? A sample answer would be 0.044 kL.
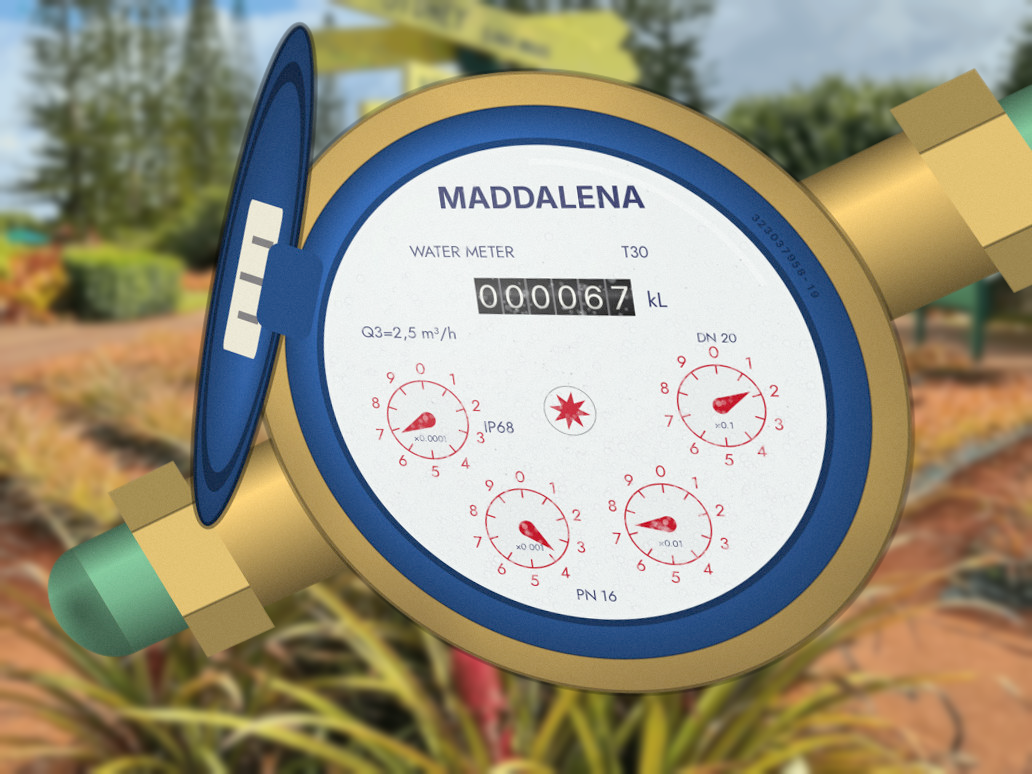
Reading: 67.1736 kL
